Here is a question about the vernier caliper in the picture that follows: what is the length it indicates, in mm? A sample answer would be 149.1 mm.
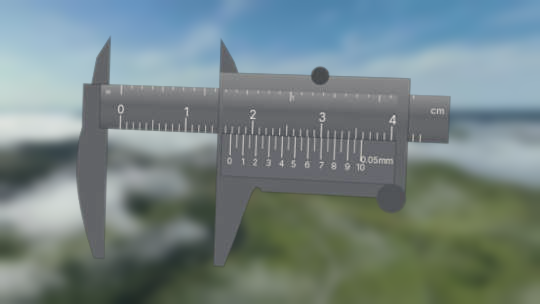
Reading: 16.8 mm
